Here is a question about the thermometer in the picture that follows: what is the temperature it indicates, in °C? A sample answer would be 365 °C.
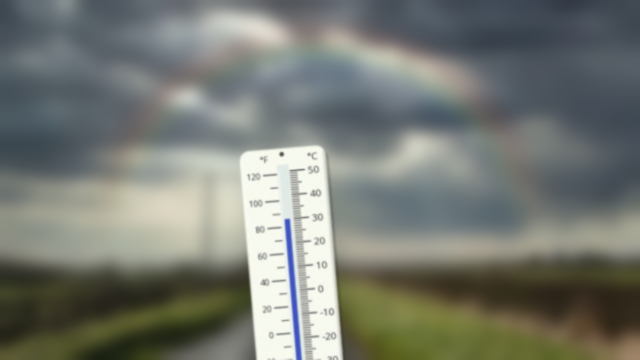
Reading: 30 °C
